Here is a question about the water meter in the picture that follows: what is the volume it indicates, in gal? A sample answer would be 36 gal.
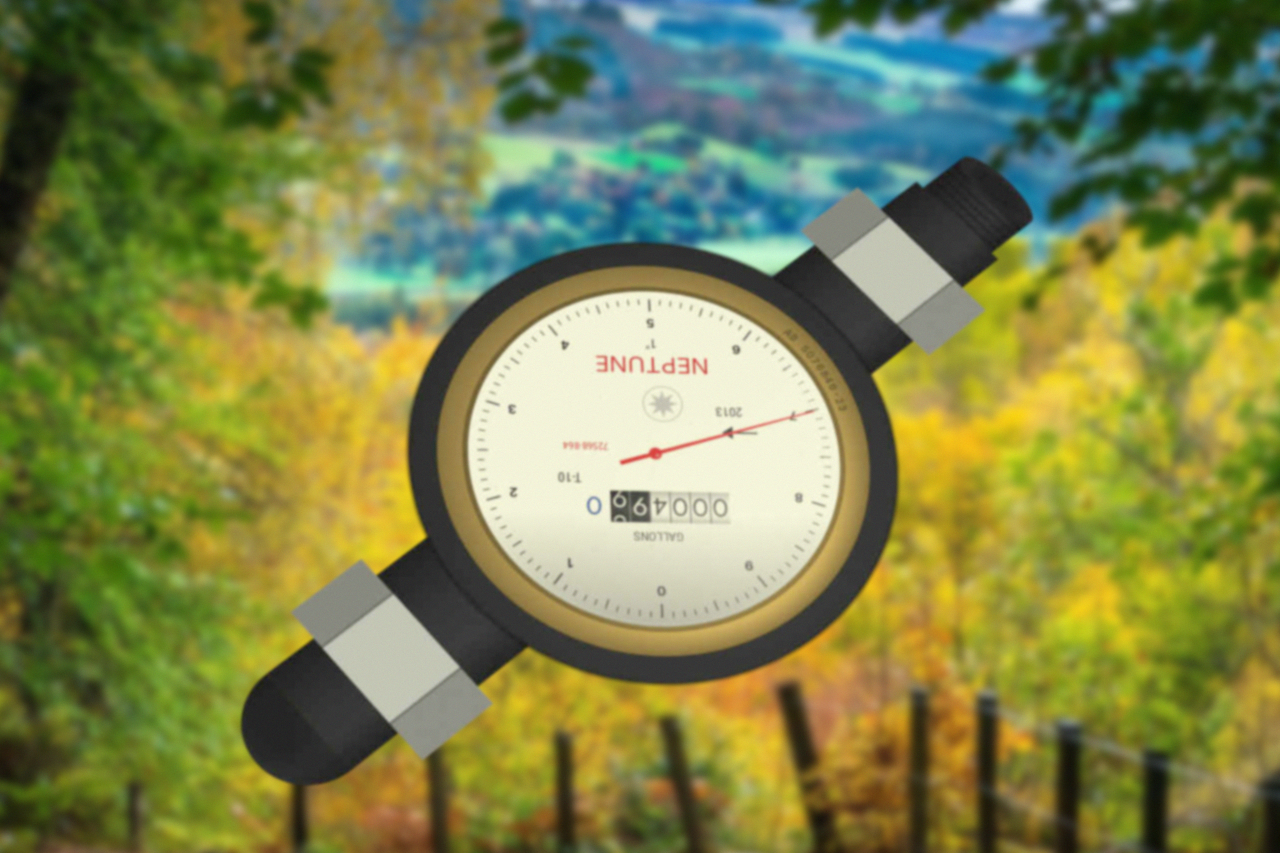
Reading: 4987.0 gal
